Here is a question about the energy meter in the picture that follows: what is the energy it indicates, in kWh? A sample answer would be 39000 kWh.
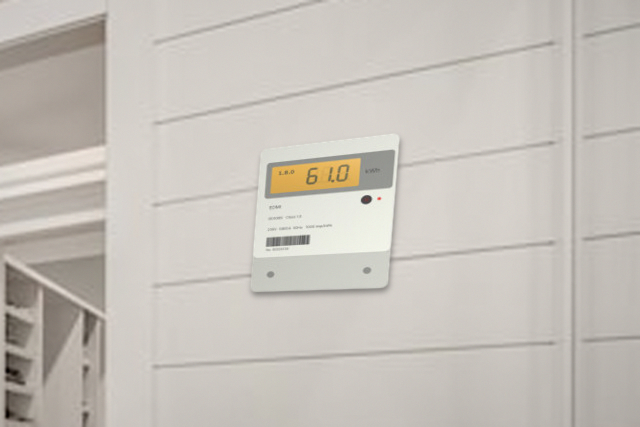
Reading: 61.0 kWh
